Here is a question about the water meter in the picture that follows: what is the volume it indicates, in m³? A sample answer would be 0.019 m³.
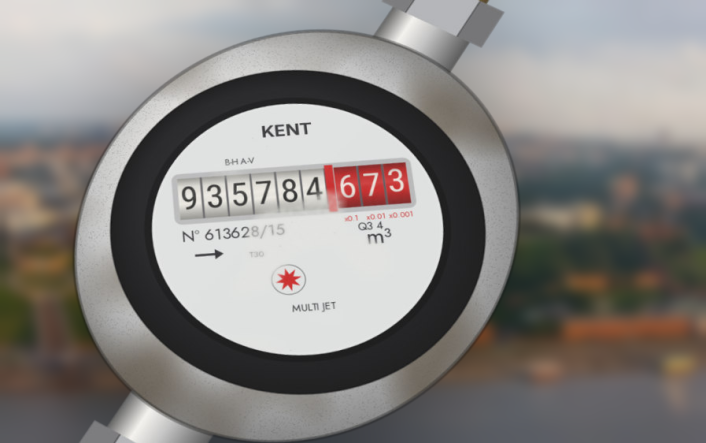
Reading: 935784.673 m³
